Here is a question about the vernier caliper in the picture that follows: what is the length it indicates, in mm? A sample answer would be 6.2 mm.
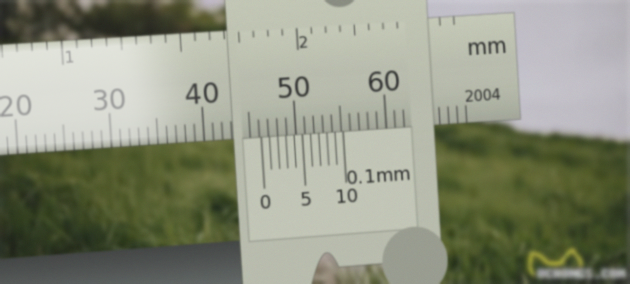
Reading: 46.2 mm
